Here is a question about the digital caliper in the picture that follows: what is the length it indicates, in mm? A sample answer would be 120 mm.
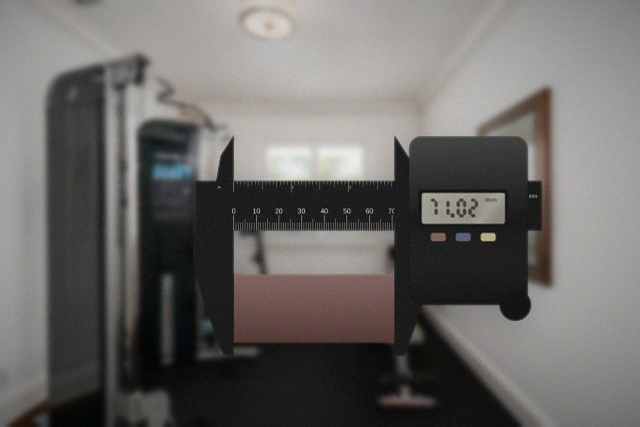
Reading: 71.02 mm
